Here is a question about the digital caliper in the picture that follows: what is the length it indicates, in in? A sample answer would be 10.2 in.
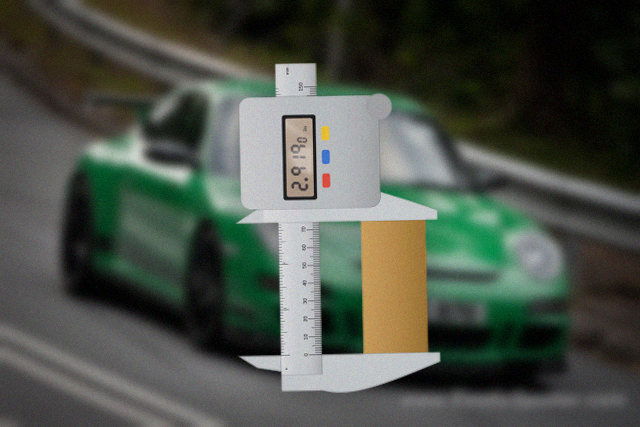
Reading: 2.9190 in
